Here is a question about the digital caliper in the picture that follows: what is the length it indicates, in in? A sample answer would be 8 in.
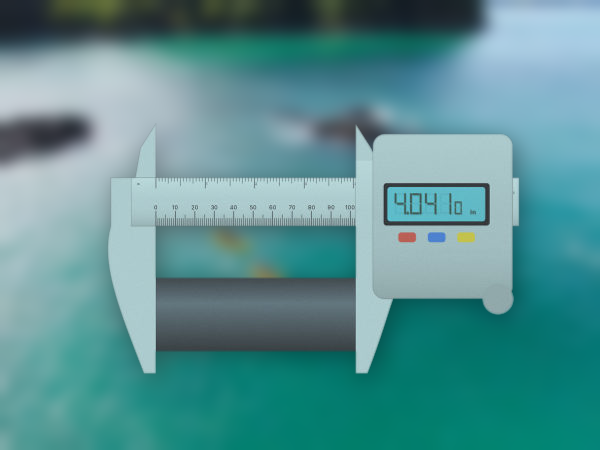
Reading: 4.0410 in
